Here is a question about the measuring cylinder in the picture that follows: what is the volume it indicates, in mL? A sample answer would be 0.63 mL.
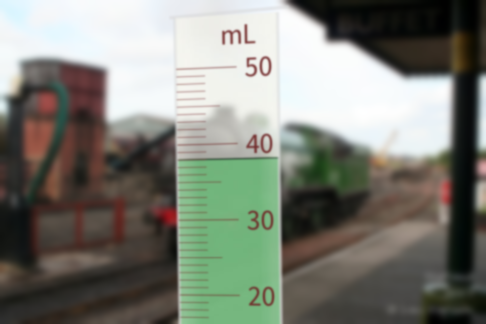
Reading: 38 mL
